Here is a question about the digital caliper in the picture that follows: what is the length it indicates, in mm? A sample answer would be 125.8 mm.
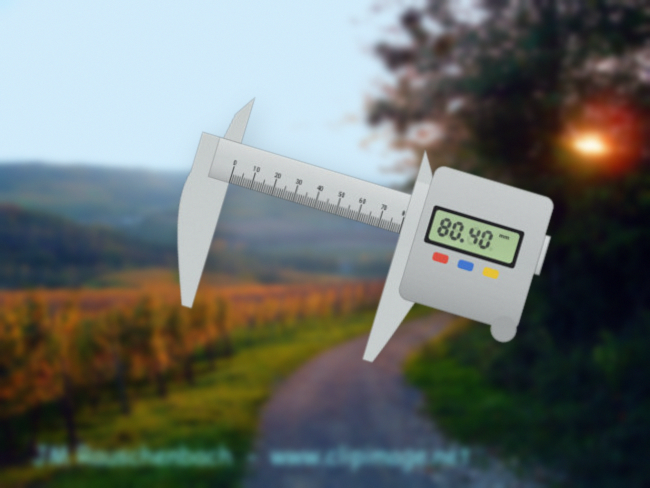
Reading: 80.40 mm
